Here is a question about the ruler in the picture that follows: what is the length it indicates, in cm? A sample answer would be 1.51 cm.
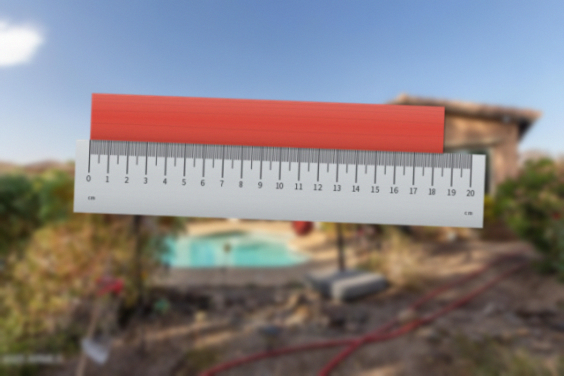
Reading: 18.5 cm
